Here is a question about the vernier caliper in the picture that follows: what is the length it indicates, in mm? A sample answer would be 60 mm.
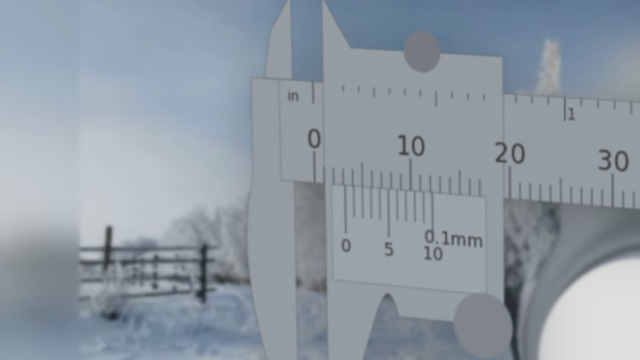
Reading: 3.2 mm
